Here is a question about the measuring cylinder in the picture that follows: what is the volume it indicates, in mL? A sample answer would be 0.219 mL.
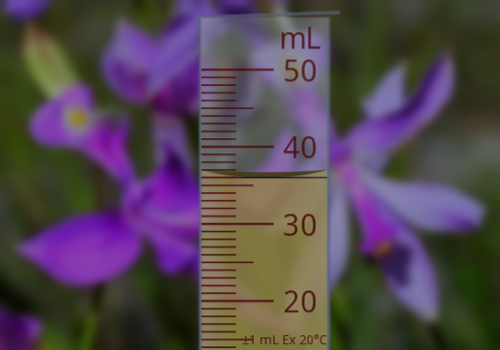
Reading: 36 mL
